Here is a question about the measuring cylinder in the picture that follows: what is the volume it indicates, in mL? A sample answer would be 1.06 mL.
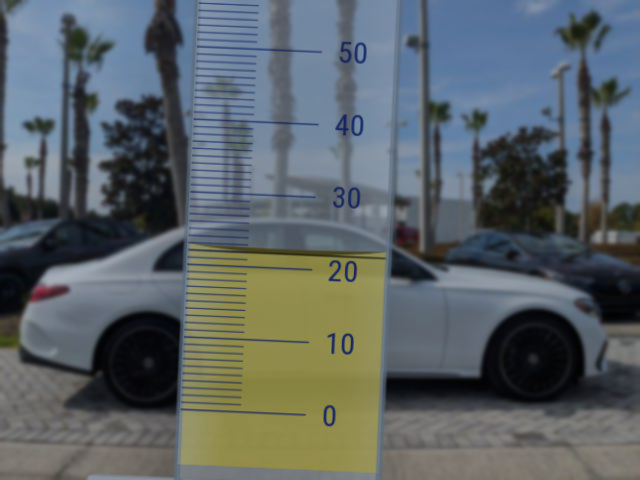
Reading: 22 mL
